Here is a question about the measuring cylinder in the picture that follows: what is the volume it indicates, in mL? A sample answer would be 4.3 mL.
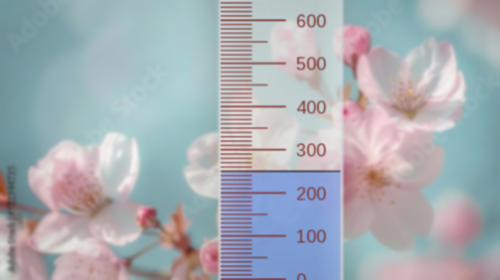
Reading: 250 mL
